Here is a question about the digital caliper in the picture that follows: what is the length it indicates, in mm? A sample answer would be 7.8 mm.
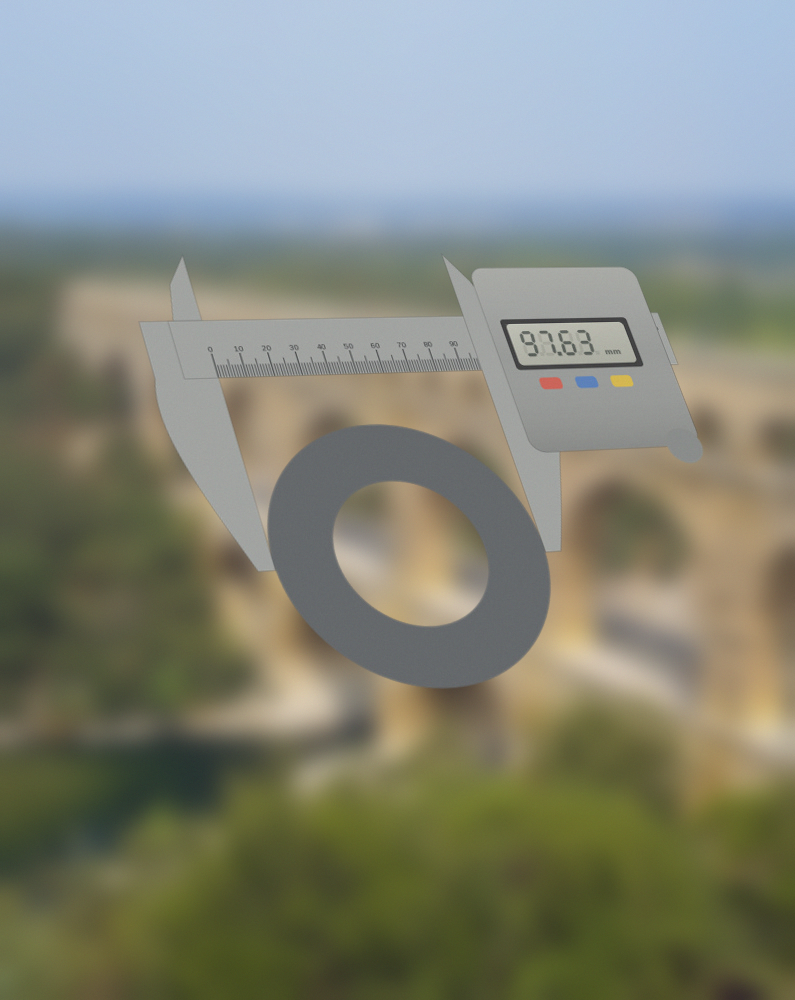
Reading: 97.63 mm
